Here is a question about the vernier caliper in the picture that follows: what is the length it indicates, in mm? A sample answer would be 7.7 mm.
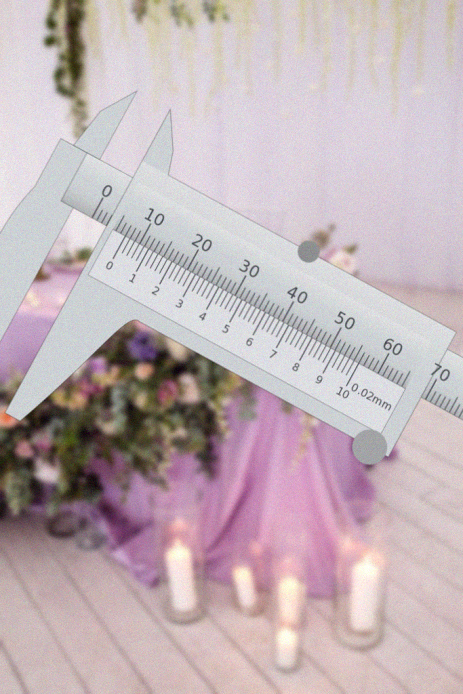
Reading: 7.0 mm
